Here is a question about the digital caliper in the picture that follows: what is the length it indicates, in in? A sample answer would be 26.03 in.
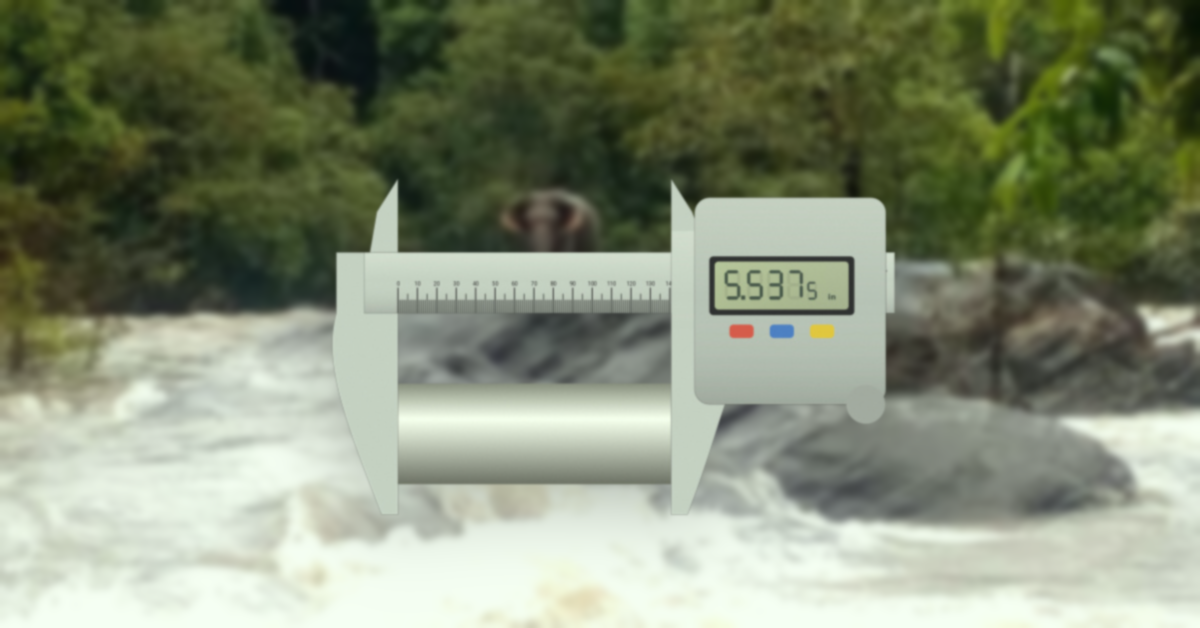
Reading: 5.5375 in
